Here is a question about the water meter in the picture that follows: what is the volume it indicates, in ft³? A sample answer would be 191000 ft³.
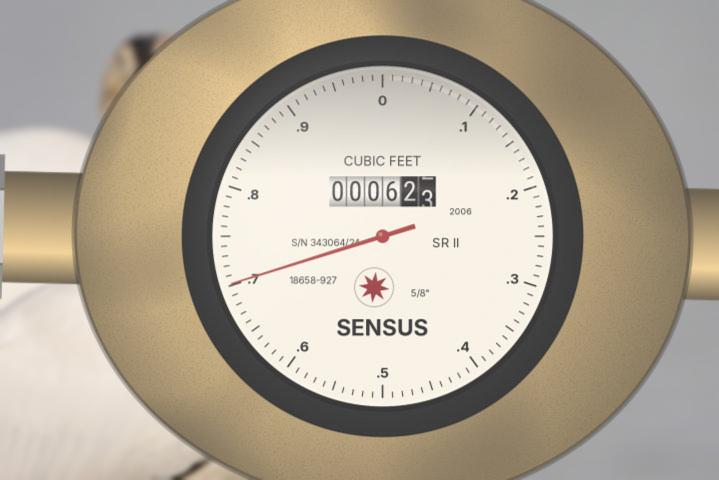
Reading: 622.70 ft³
